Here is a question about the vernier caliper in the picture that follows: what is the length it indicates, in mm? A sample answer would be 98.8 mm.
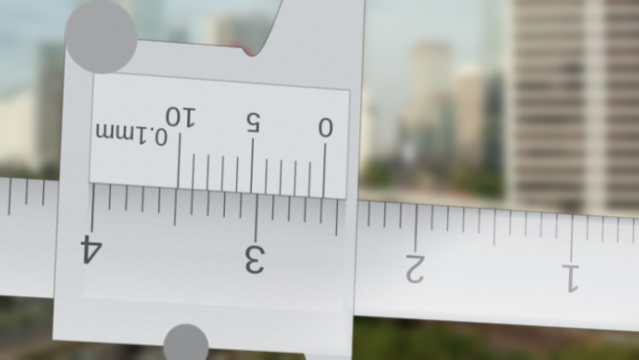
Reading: 25.9 mm
